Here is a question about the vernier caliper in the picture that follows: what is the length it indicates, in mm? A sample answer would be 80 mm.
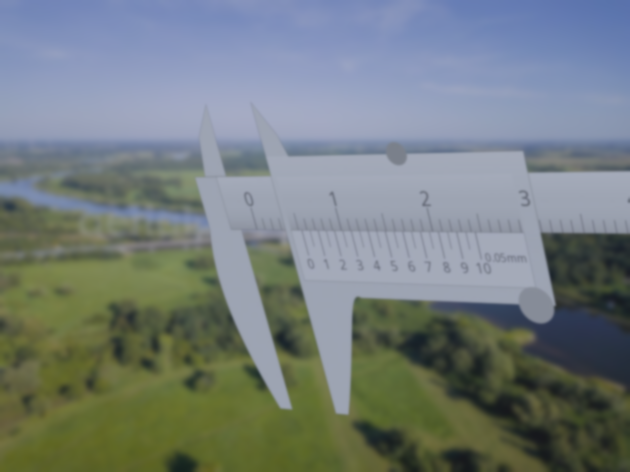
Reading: 5.4 mm
